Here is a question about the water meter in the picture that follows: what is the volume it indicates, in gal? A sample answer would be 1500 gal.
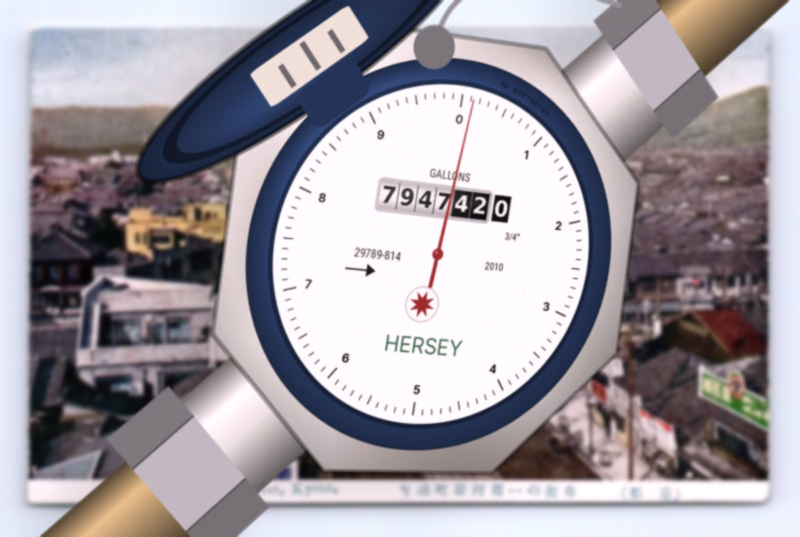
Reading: 7947420.1 gal
